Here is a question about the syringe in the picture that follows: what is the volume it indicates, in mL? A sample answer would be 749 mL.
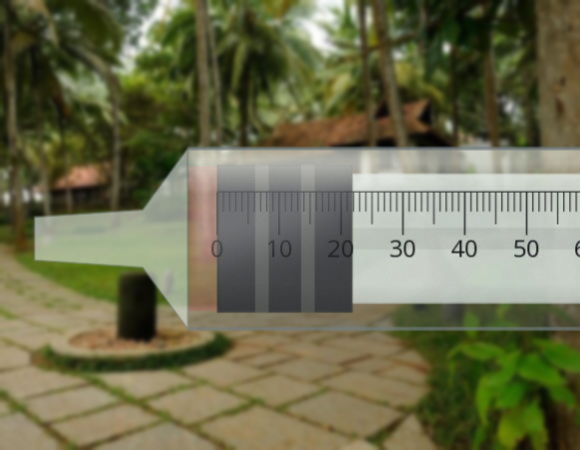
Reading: 0 mL
